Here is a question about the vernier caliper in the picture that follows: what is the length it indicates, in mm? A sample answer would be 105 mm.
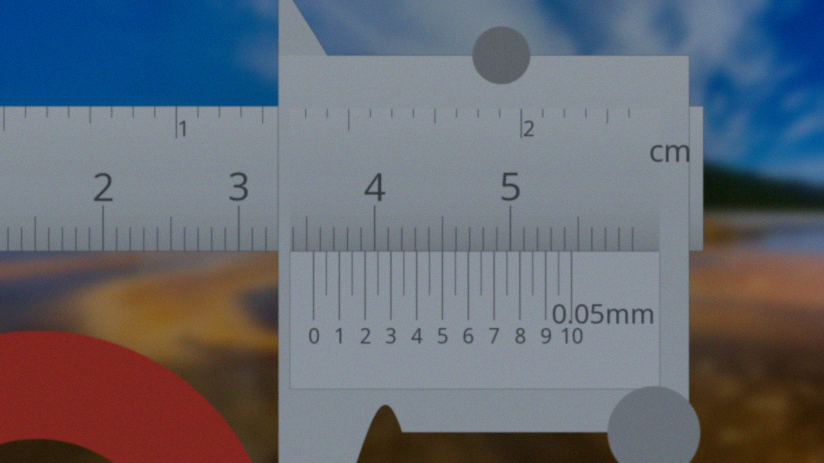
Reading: 35.5 mm
